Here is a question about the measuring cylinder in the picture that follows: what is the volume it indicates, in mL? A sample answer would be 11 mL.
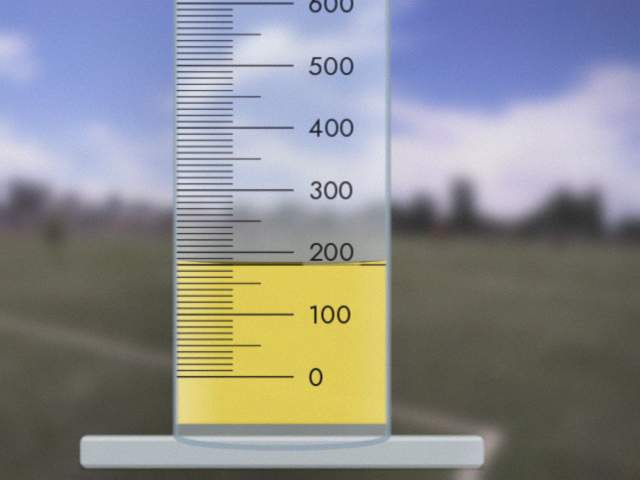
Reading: 180 mL
